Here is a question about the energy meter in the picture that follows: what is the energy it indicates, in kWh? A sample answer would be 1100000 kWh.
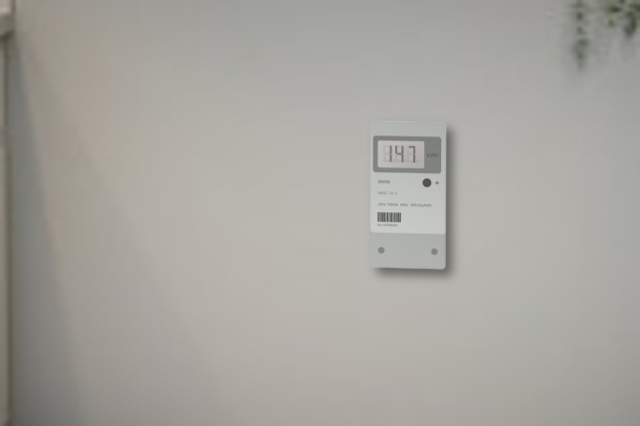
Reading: 147 kWh
